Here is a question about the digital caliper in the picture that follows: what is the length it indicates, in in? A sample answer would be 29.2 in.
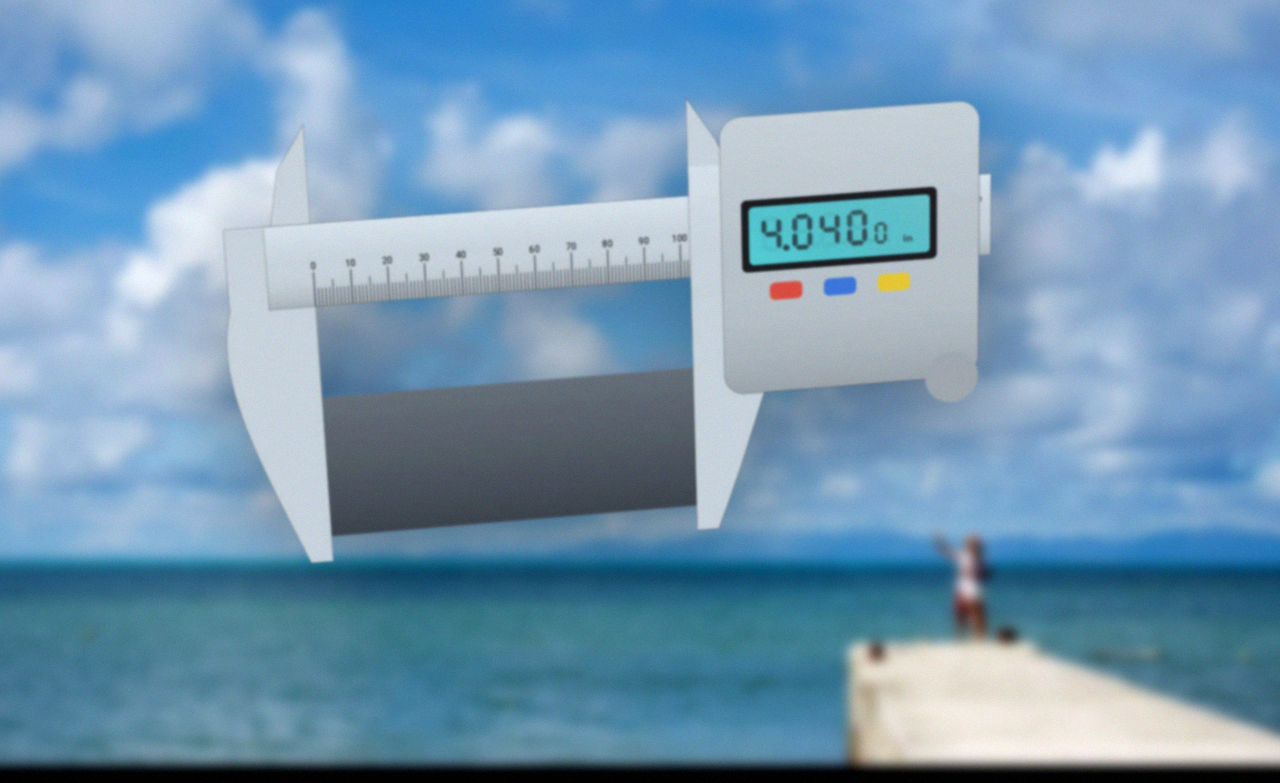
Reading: 4.0400 in
